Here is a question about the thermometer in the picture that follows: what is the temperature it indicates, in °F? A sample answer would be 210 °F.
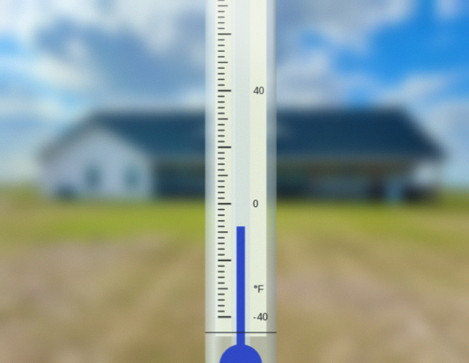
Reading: -8 °F
